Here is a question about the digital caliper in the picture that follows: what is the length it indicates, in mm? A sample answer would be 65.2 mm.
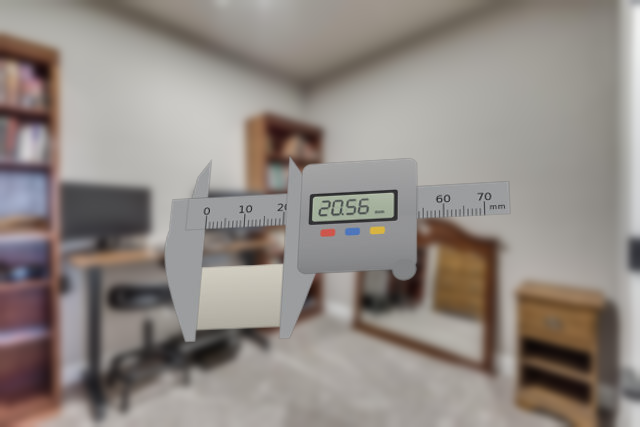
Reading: 20.56 mm
